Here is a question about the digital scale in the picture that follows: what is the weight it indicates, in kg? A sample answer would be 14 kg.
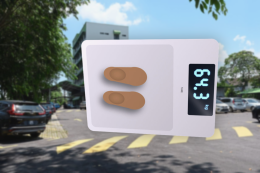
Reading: 64.3 kg
